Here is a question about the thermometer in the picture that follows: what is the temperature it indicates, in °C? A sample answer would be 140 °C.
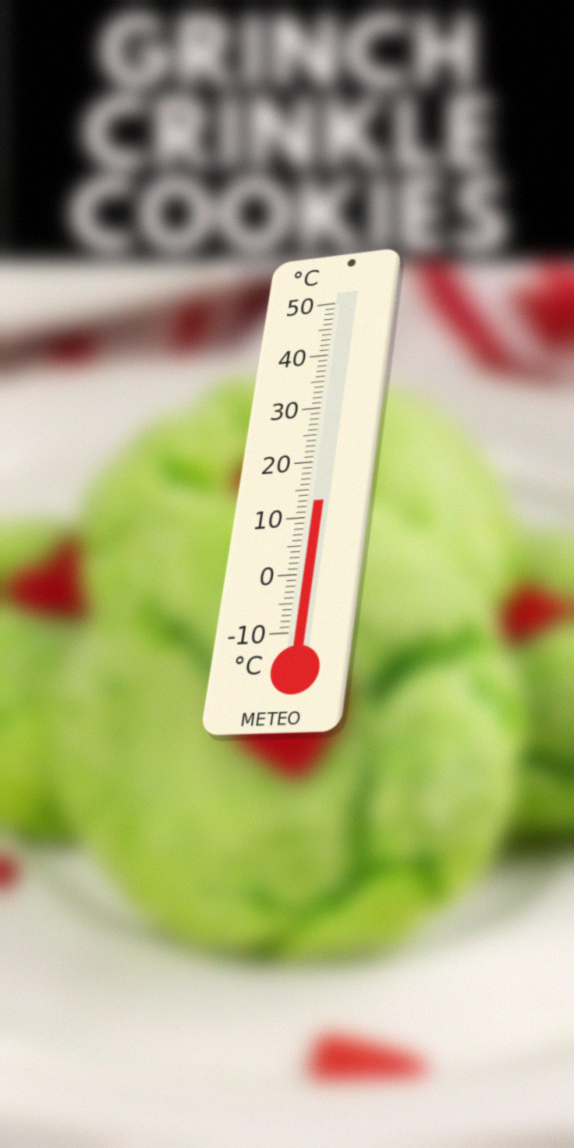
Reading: 13 °C
